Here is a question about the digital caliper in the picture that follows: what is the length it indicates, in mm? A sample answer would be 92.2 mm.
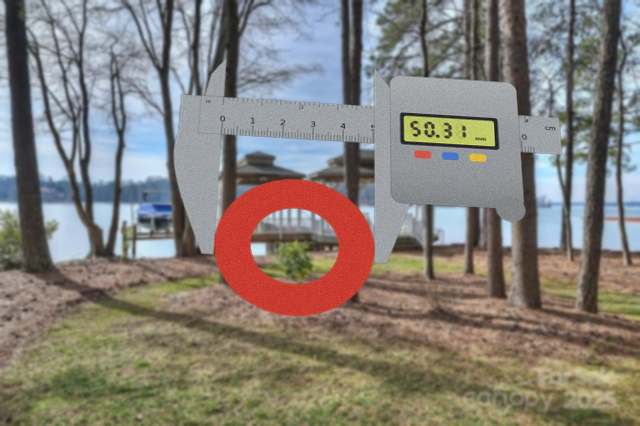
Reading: 50.31 mm
